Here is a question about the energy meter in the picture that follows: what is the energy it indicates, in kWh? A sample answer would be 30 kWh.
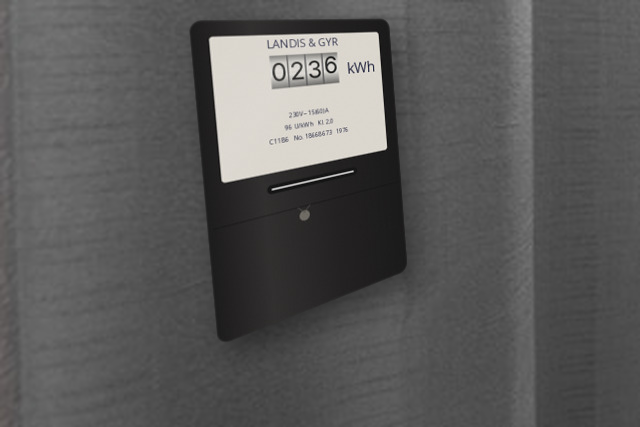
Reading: 236 kWh
